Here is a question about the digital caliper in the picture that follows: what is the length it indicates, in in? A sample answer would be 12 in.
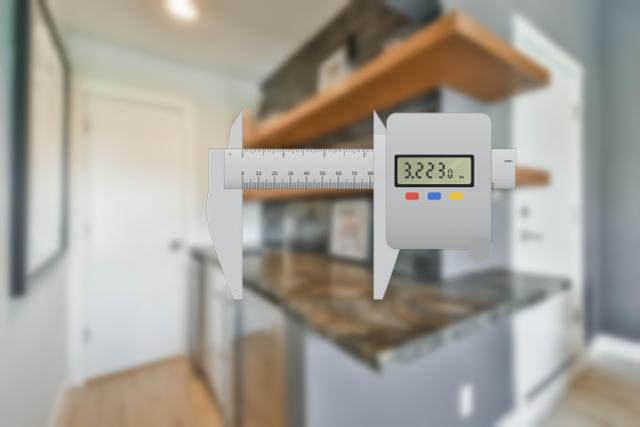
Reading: 3.2230 in
